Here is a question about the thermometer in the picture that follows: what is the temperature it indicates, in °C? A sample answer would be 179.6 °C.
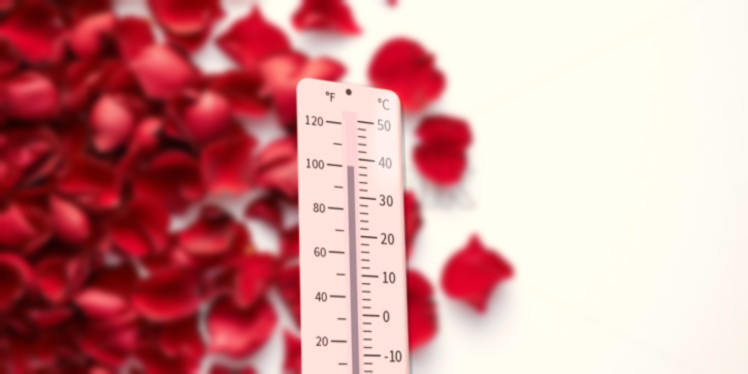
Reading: 38 °C
